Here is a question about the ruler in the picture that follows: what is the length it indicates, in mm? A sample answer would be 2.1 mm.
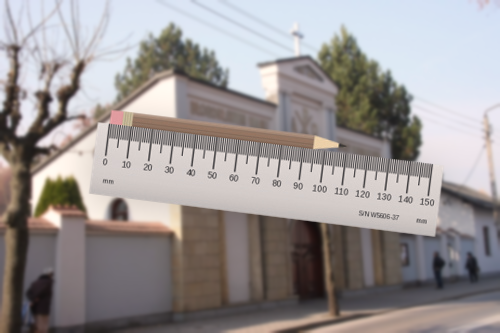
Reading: 110 mm
